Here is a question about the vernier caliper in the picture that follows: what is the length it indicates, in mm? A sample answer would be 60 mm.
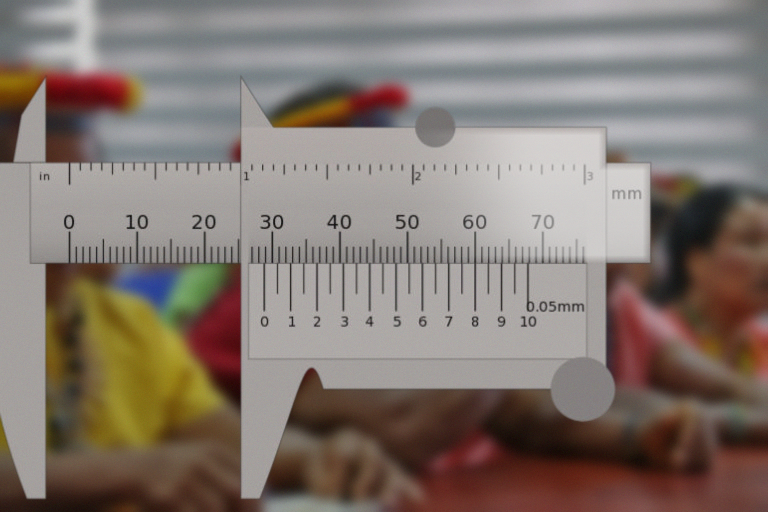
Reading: 28.8 mm
